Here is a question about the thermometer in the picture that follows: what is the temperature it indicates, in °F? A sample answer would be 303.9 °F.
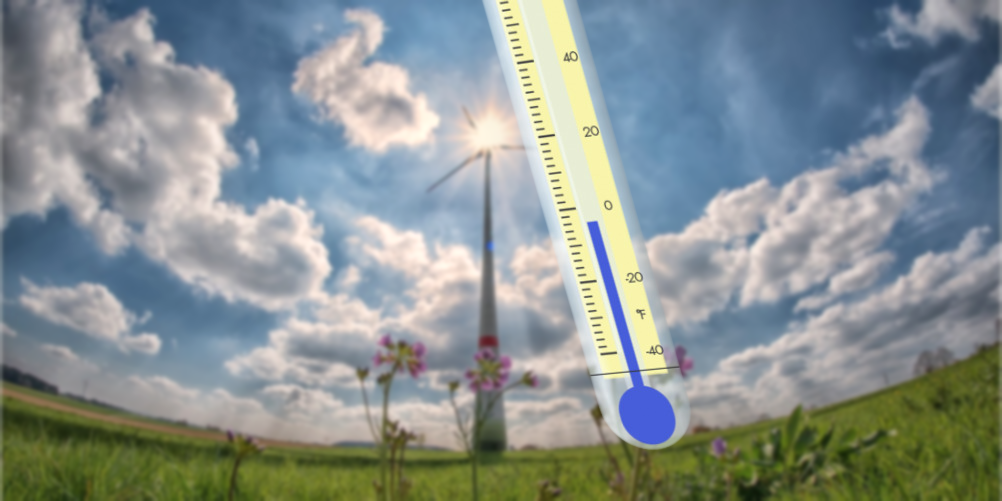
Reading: -4 °F
